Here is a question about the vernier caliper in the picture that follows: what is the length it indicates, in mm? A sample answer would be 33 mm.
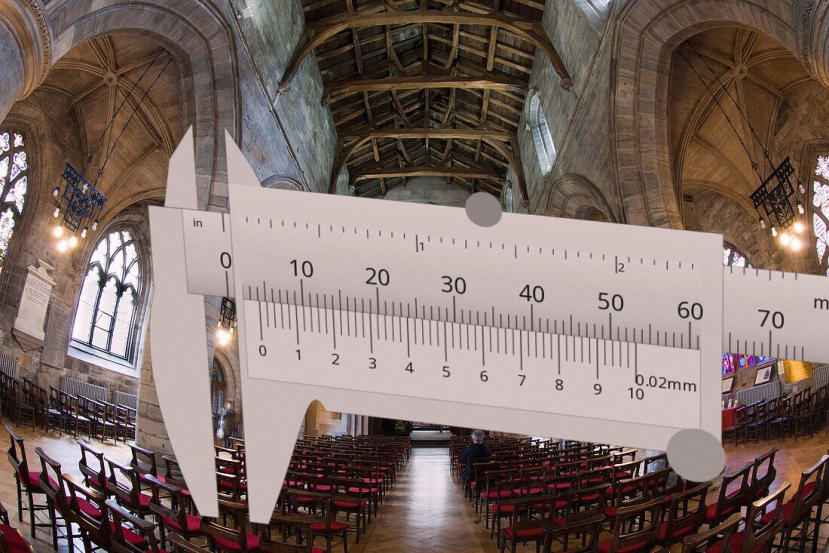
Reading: 4.2 mm
